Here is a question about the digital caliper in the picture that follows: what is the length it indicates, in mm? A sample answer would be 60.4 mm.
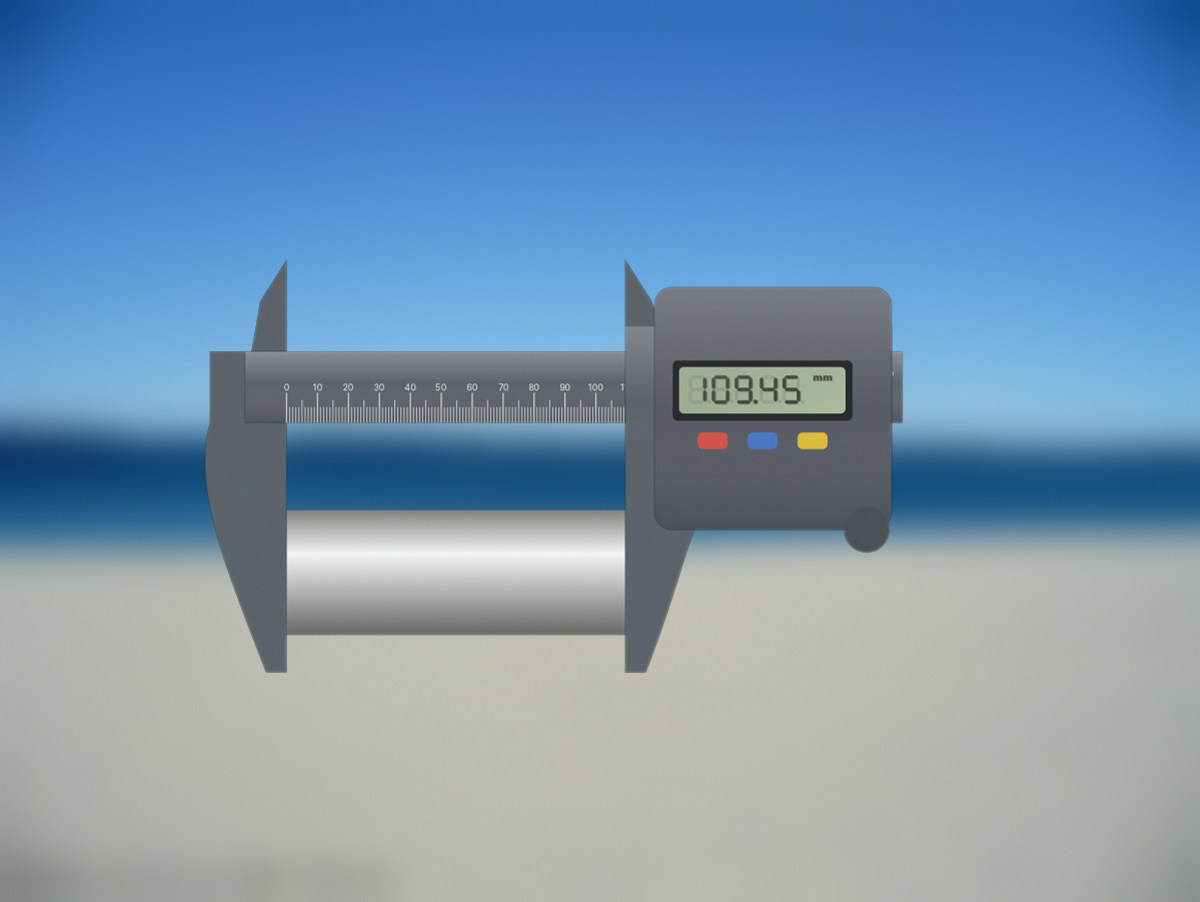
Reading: 109.45 mm
